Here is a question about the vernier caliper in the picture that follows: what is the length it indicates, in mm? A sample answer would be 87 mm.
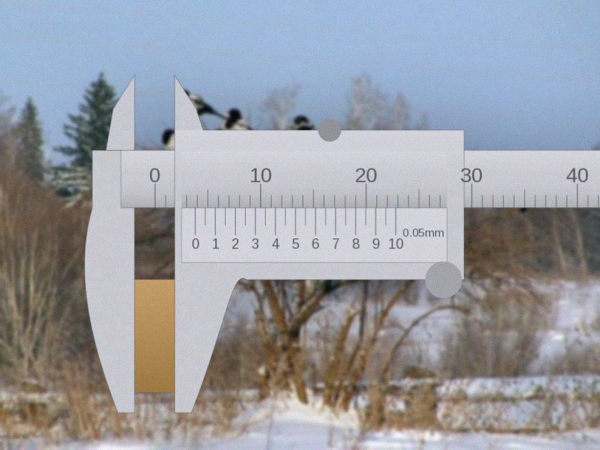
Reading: 3.8 mm
